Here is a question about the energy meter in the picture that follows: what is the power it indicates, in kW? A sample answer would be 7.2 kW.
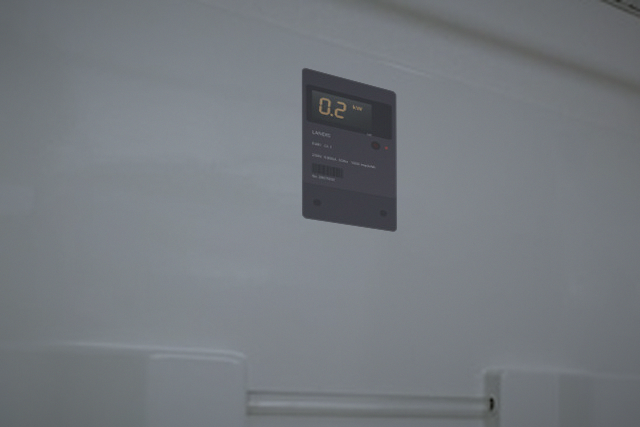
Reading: 0.2 kW
